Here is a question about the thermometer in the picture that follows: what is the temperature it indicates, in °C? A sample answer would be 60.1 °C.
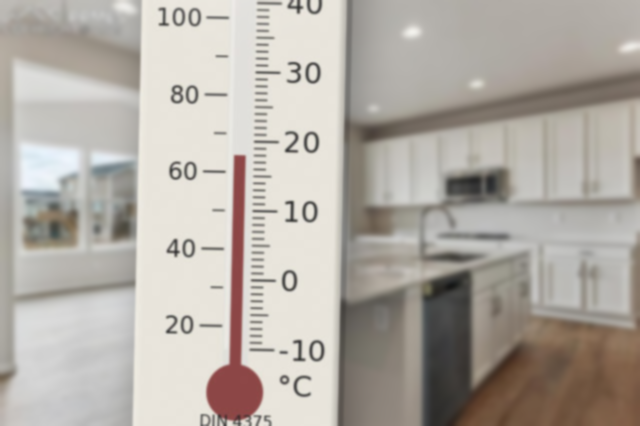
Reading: 18 °C
